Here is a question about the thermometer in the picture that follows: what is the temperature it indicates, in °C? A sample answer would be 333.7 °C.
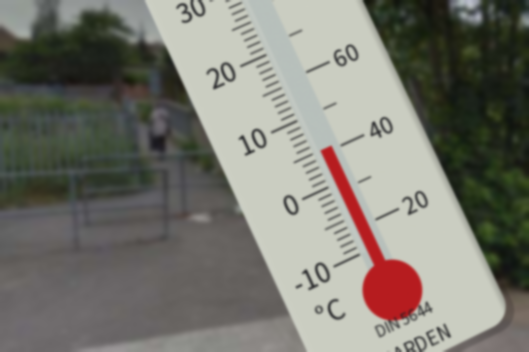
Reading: 5 °C
